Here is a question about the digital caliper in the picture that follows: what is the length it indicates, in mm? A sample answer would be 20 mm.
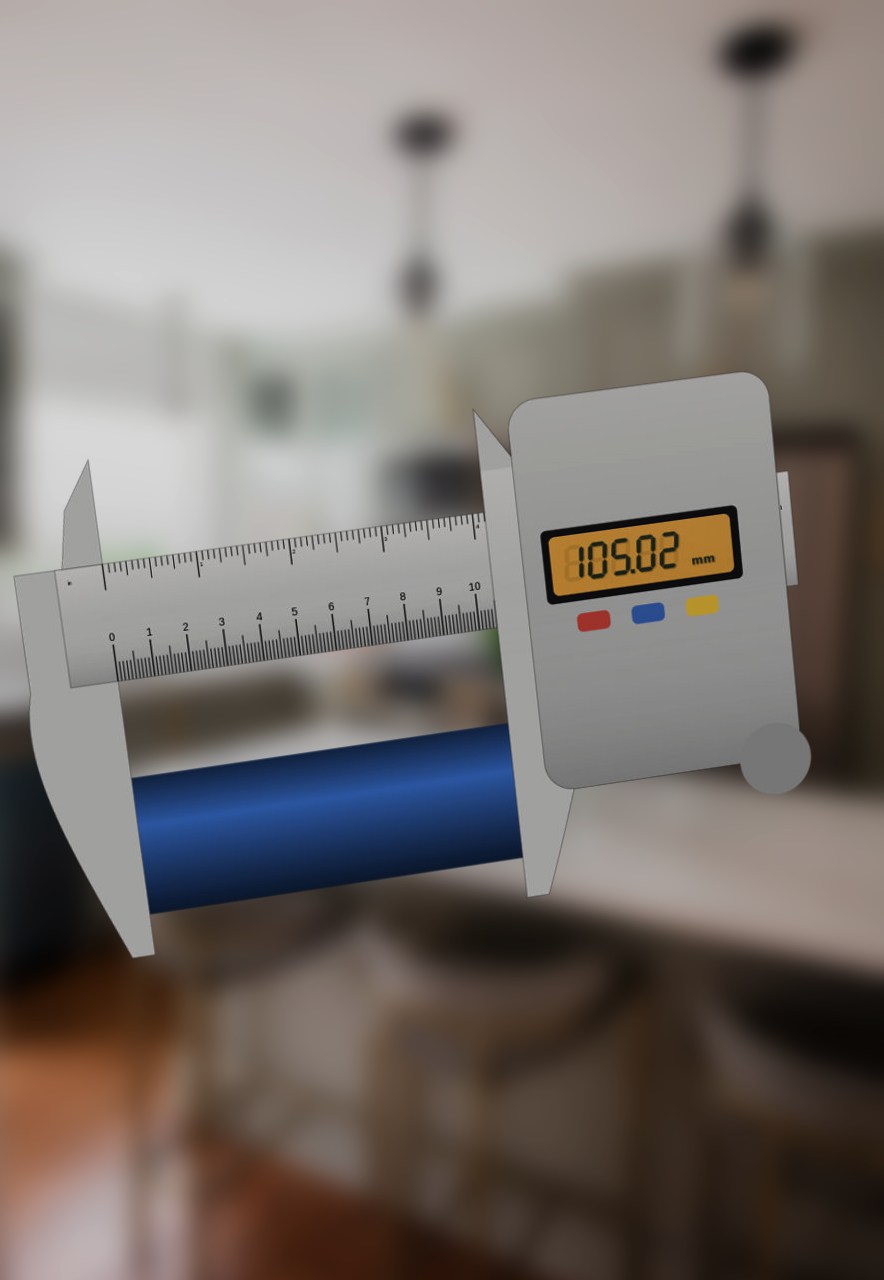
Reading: 105.02 mm
